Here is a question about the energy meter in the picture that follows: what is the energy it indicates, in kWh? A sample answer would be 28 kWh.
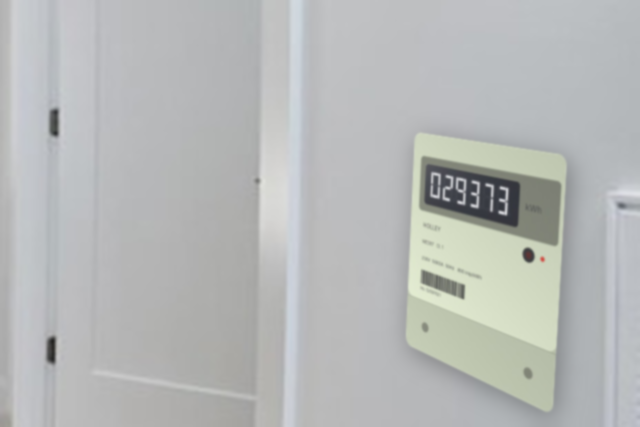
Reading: 29373 kWh
